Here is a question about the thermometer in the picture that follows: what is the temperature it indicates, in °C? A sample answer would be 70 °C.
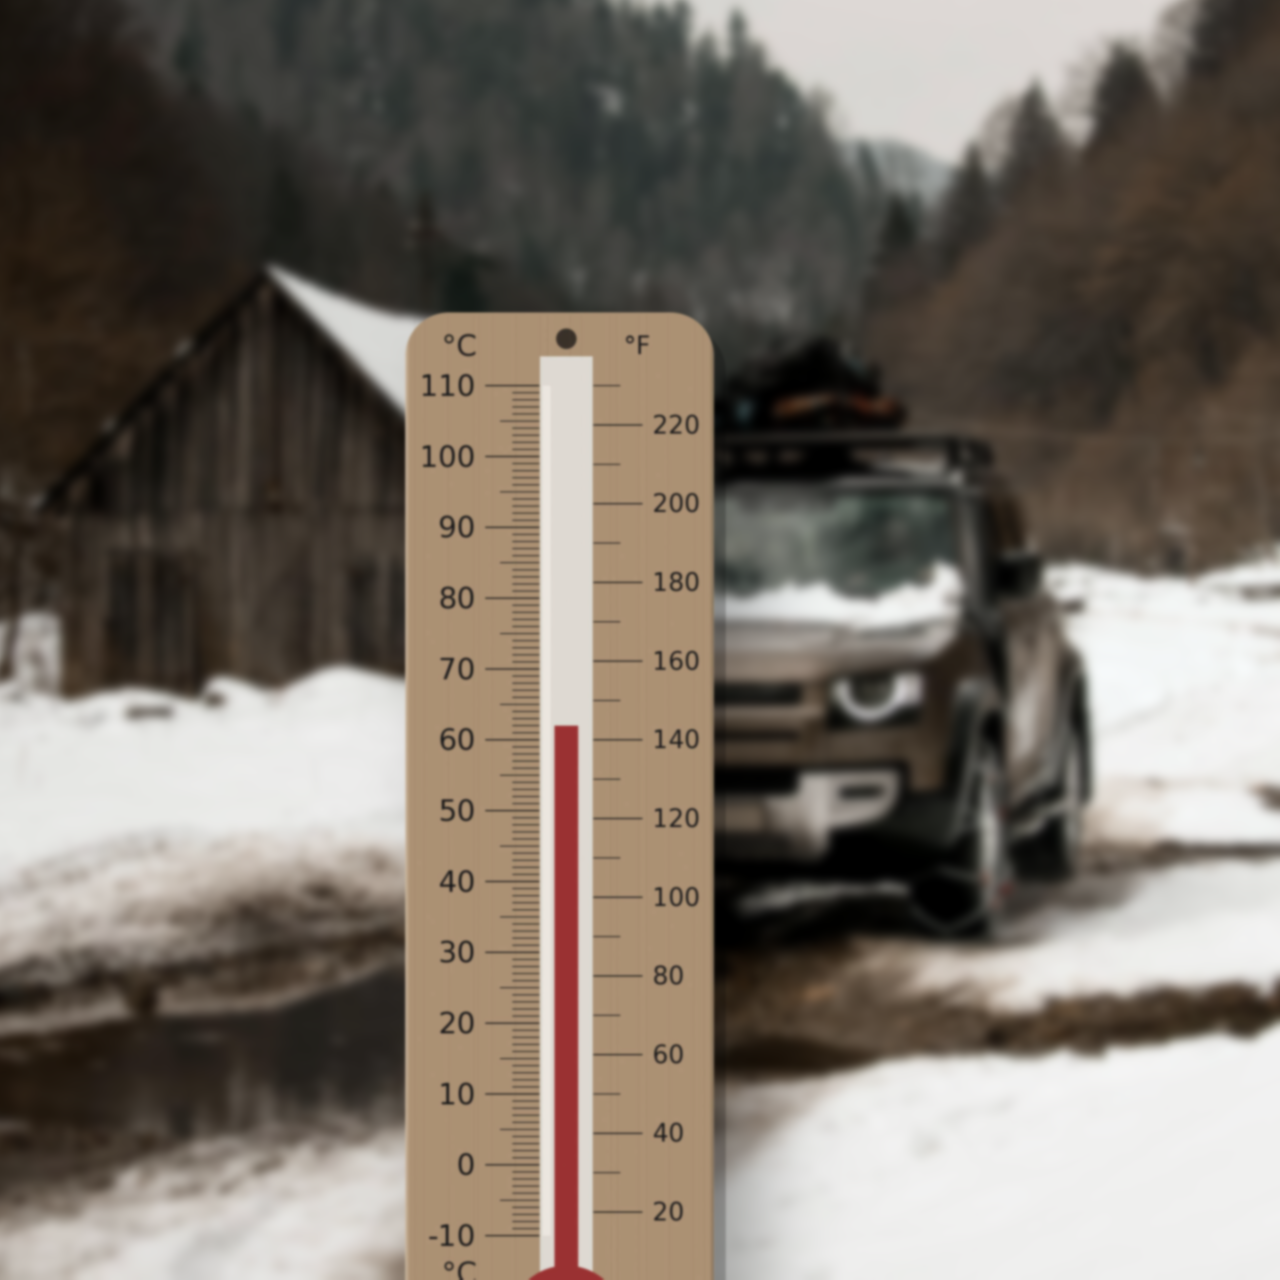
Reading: 62 °C
